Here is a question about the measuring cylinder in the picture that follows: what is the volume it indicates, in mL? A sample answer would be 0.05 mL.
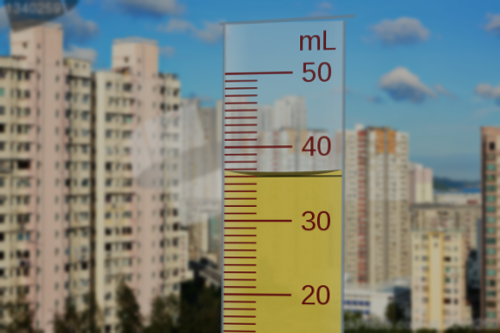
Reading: 36 mL
